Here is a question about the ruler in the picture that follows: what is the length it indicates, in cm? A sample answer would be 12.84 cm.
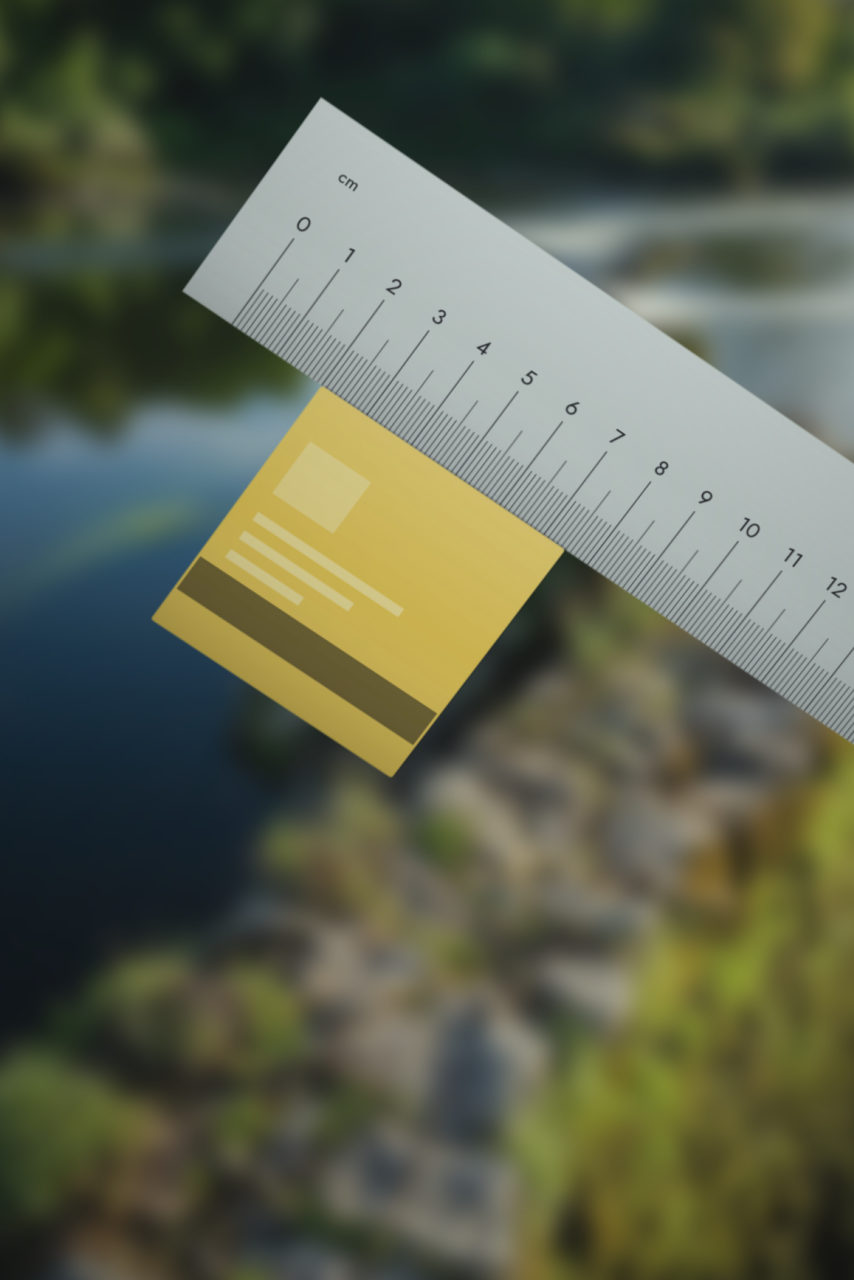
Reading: 5.5 cm
